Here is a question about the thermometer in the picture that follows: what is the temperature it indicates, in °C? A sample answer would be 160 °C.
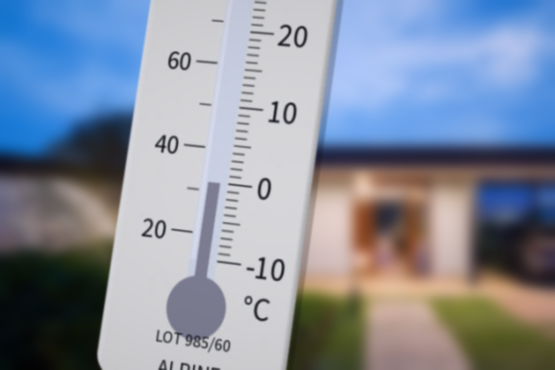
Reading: 0 °C
